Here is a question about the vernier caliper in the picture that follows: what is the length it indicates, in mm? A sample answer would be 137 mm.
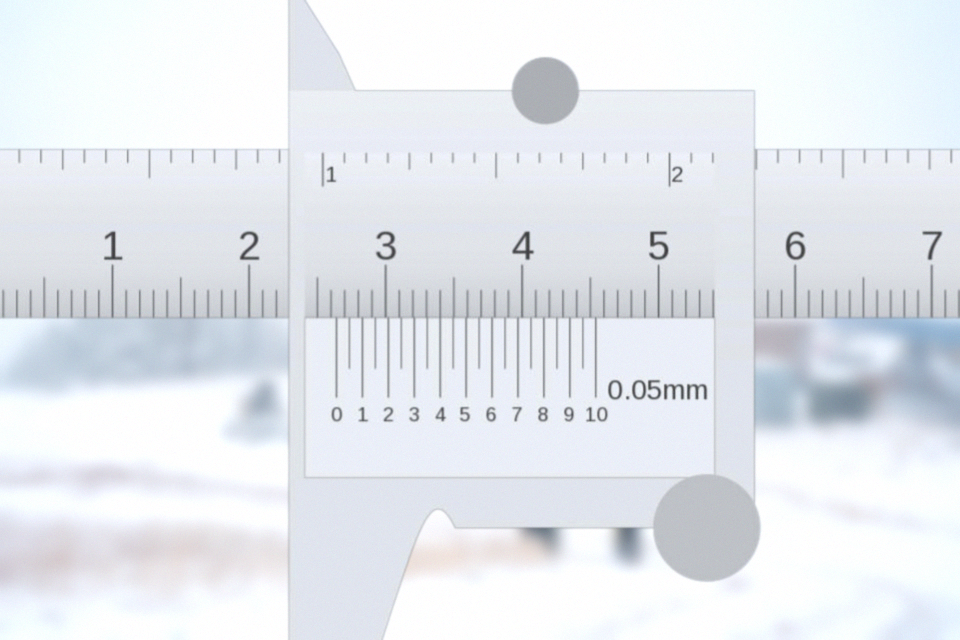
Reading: 26.4 mm
